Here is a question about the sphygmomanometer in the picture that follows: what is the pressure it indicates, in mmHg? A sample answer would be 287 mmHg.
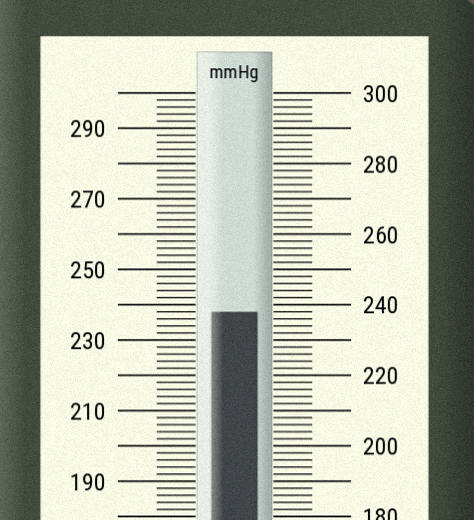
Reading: 238 mmHg
